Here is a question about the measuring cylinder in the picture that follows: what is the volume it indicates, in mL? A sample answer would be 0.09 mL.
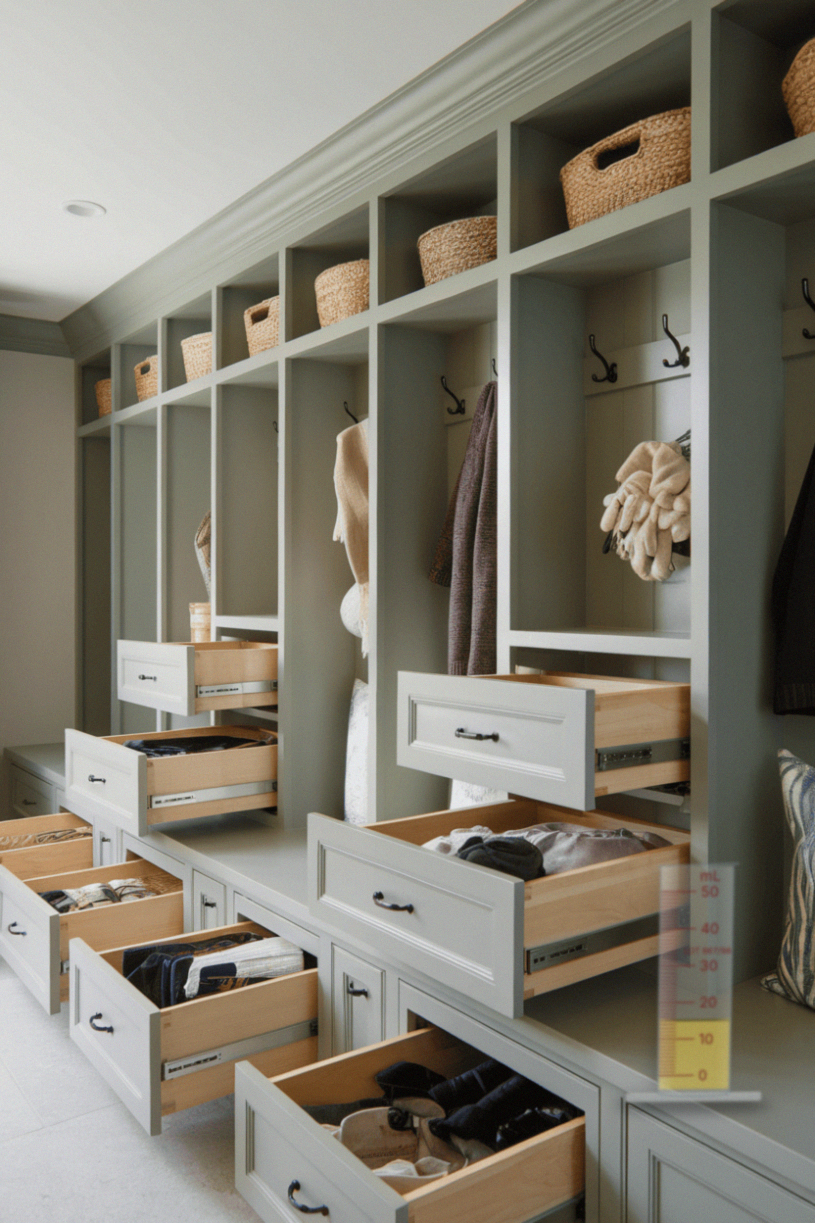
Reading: 15 mL
